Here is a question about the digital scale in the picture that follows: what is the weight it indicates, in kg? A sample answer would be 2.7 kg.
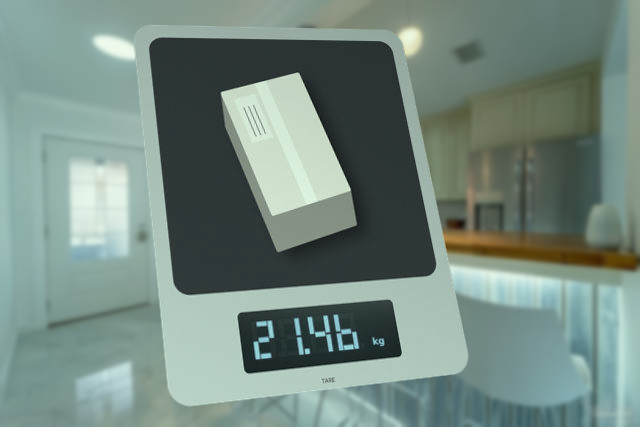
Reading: 21.46 kg
